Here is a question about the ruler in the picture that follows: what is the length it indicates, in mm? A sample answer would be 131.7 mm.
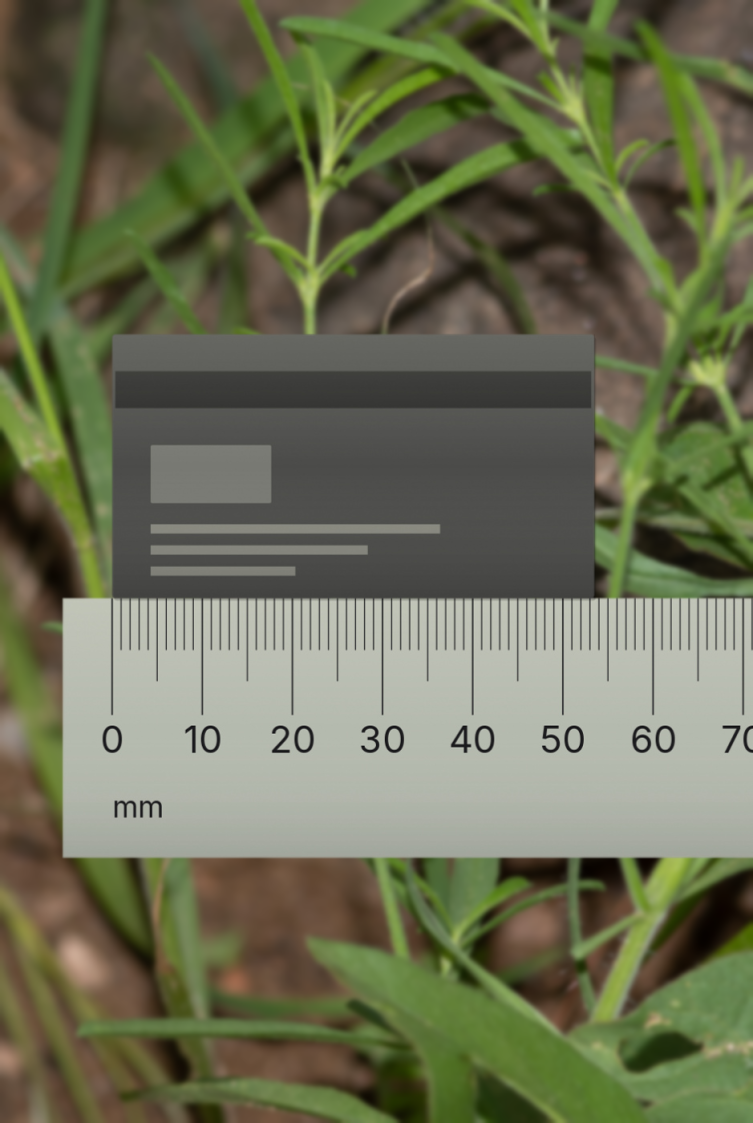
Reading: 53.5 mm
